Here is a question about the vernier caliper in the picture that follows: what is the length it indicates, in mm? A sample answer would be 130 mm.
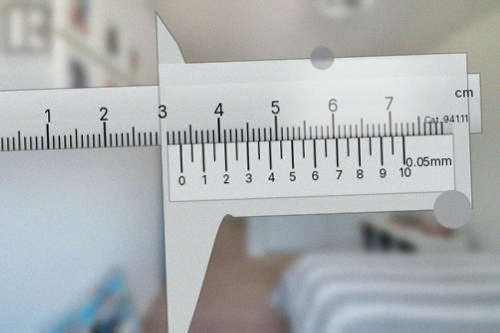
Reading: 33.2 mm
